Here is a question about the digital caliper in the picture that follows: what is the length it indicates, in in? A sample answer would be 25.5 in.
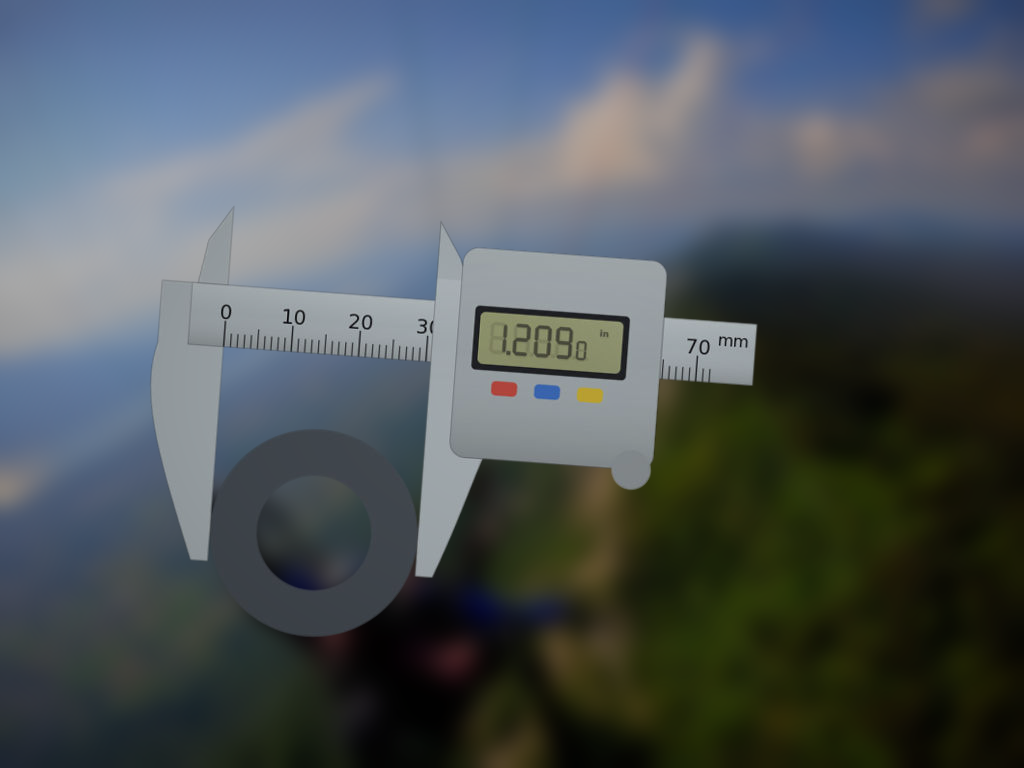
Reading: 1.2090 in
